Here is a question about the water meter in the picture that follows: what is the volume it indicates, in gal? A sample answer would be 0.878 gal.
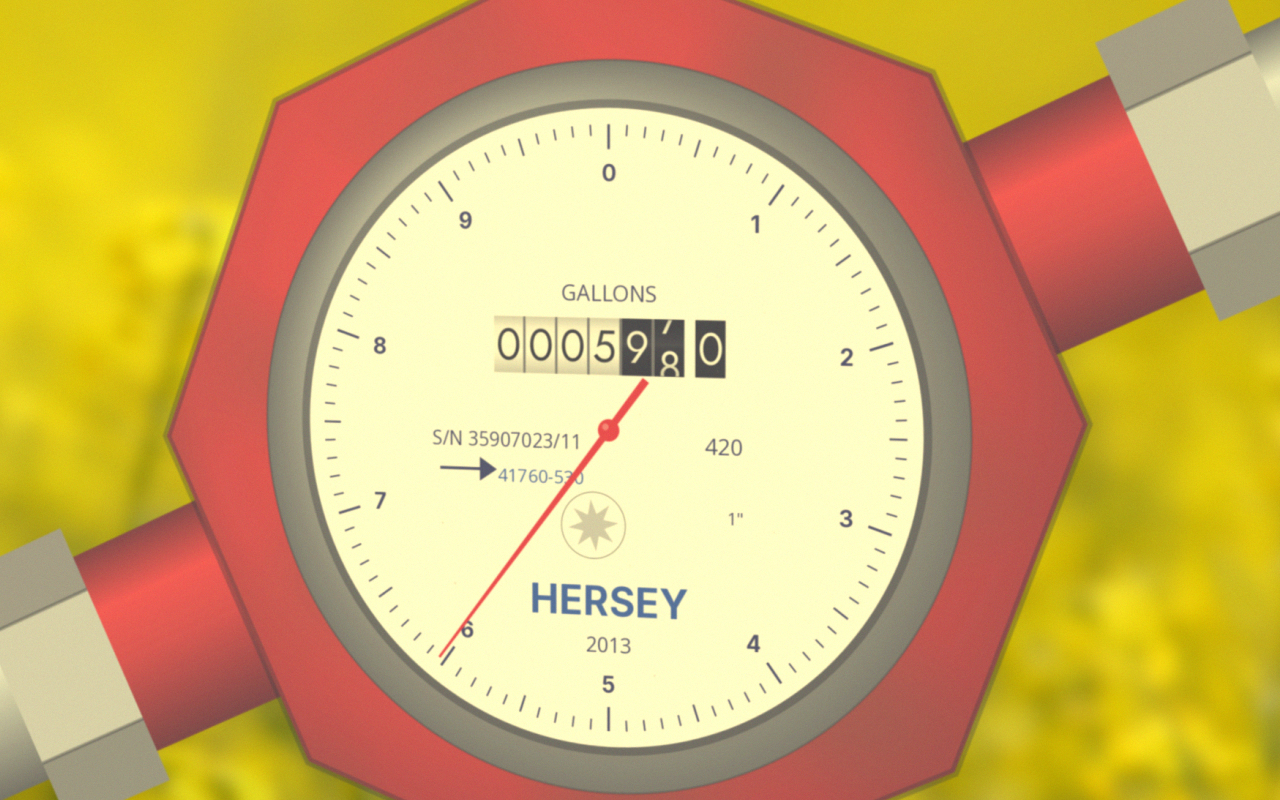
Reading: 5976.0 gal
